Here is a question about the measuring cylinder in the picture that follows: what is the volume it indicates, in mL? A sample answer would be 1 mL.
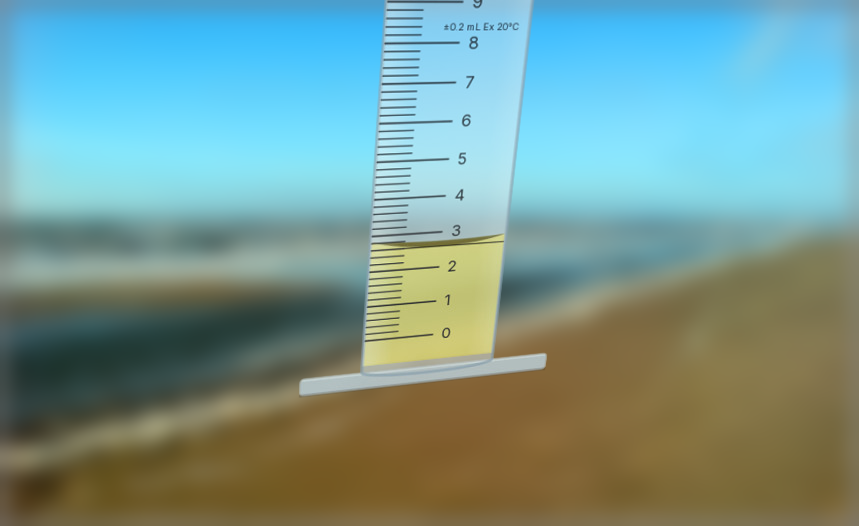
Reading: 2.6 mL
